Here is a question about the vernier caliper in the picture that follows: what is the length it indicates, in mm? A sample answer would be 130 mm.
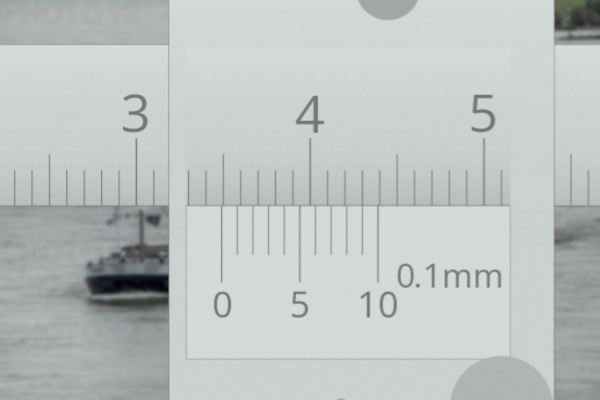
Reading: 34.9 mm
